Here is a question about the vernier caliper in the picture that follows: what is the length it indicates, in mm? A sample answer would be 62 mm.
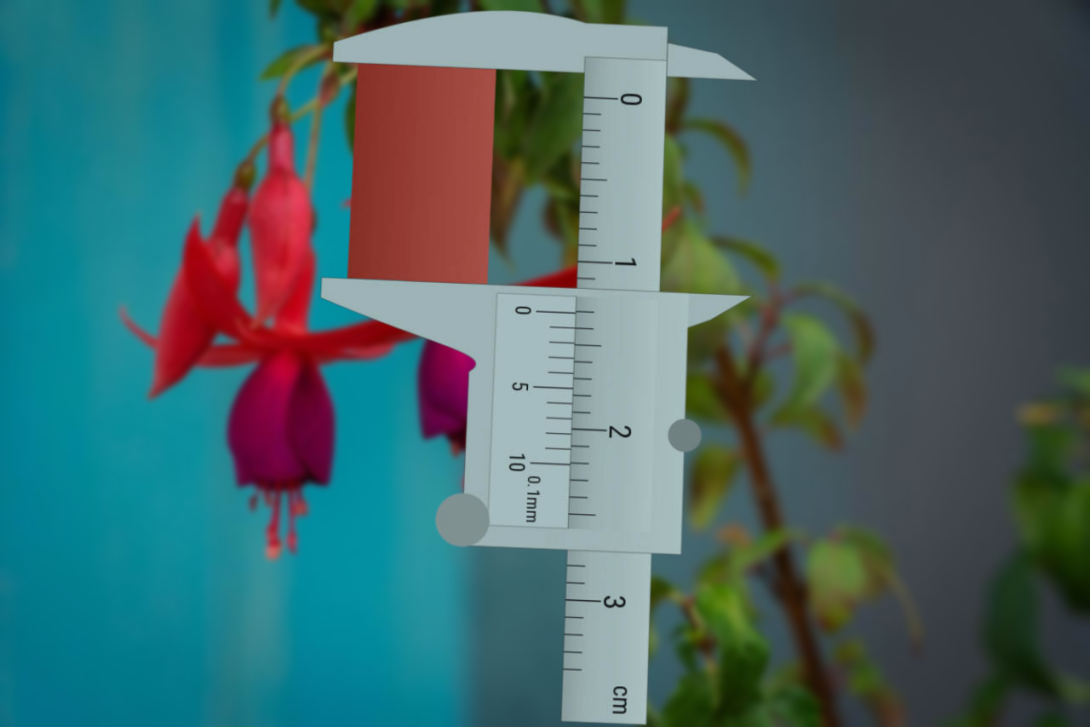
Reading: 13.1 mm
